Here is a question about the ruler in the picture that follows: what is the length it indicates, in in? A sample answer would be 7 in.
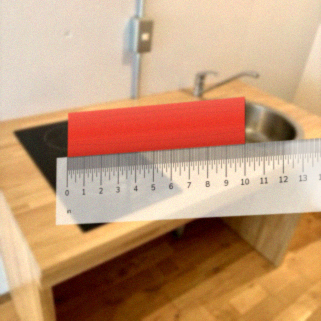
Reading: 10 in
